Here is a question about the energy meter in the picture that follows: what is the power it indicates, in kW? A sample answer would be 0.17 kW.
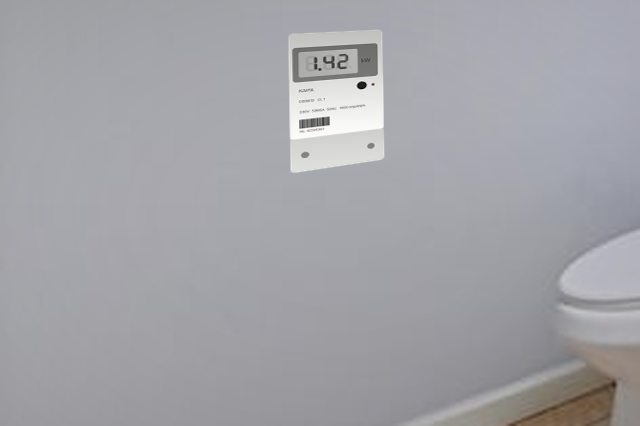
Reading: 1.42 kW
